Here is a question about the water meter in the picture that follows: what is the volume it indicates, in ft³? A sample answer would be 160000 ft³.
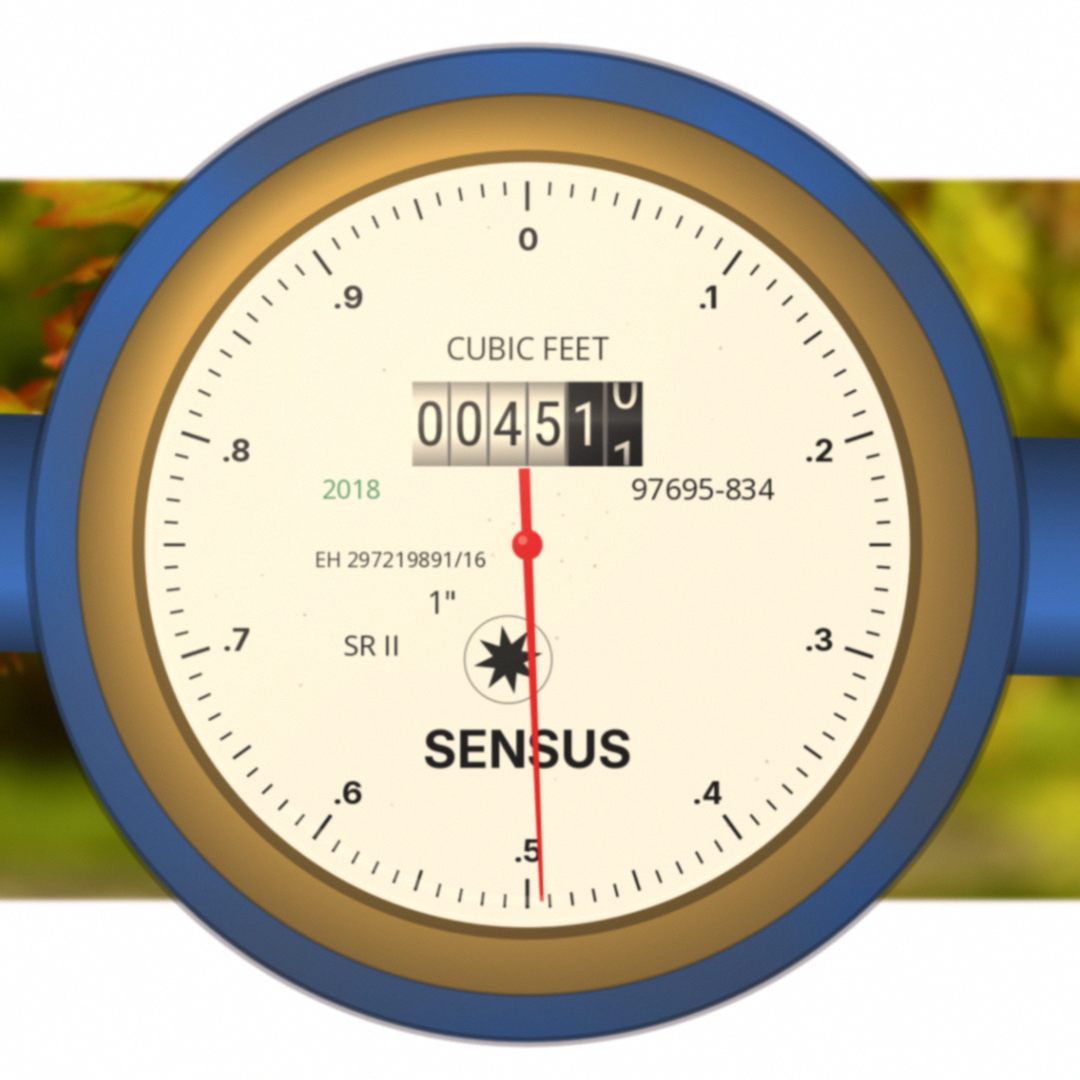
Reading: 4510.49 ft³
